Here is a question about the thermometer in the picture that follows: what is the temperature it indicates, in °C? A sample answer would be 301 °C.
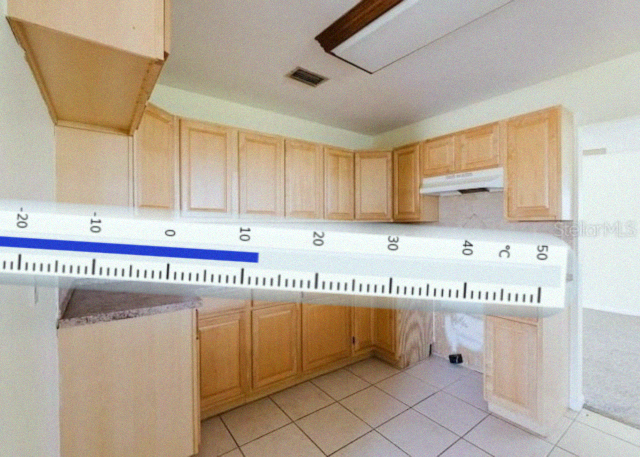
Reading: 12 °C
